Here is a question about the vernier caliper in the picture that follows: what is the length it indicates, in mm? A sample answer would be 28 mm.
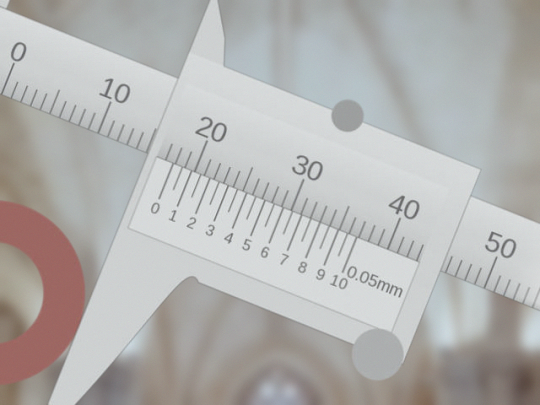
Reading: 17.8 mm
